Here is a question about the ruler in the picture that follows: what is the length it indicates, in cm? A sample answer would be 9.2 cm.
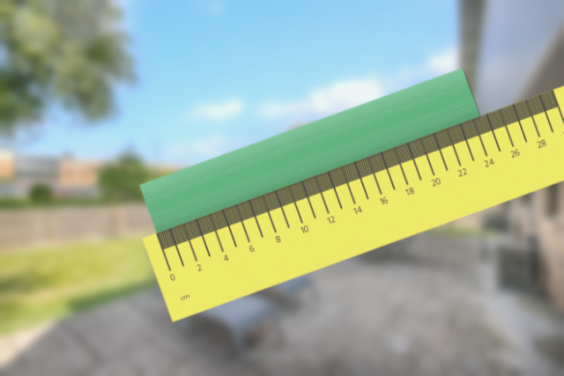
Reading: 24.5 cm
